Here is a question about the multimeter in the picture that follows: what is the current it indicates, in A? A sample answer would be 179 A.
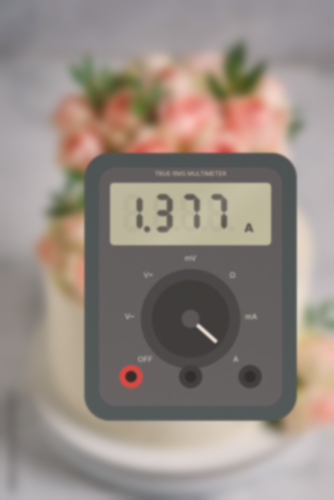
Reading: 1.377 A
